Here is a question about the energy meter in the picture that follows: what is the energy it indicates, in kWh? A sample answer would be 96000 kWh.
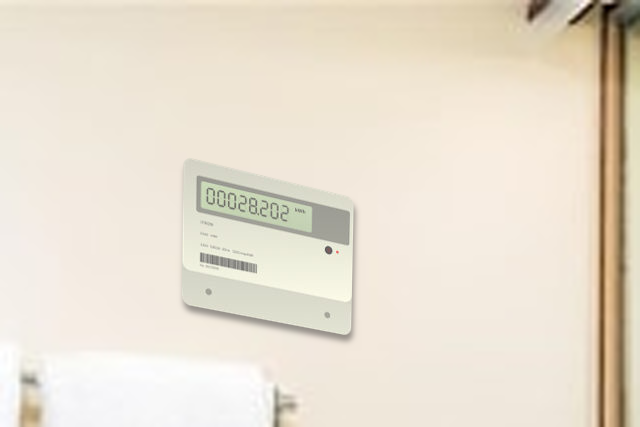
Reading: 28.202 kWh
